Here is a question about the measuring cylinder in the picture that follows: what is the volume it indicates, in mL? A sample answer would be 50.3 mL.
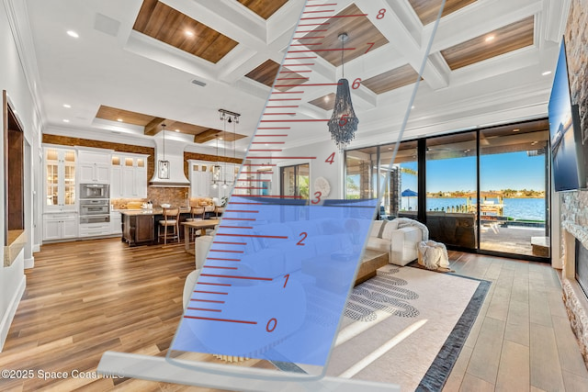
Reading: 2.8 mL
